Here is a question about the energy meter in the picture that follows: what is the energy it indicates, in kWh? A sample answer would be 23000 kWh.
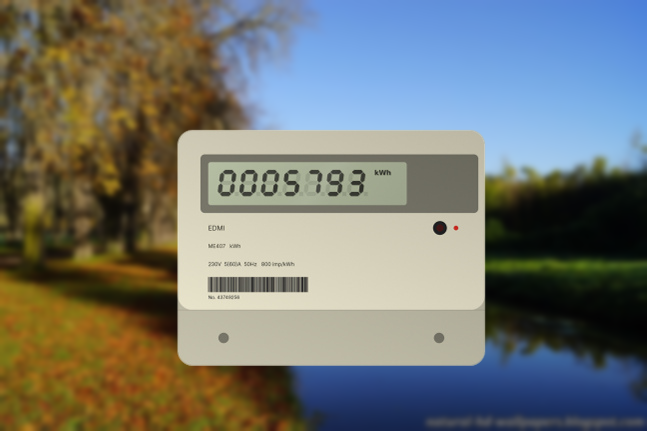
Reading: 5793 kWh
